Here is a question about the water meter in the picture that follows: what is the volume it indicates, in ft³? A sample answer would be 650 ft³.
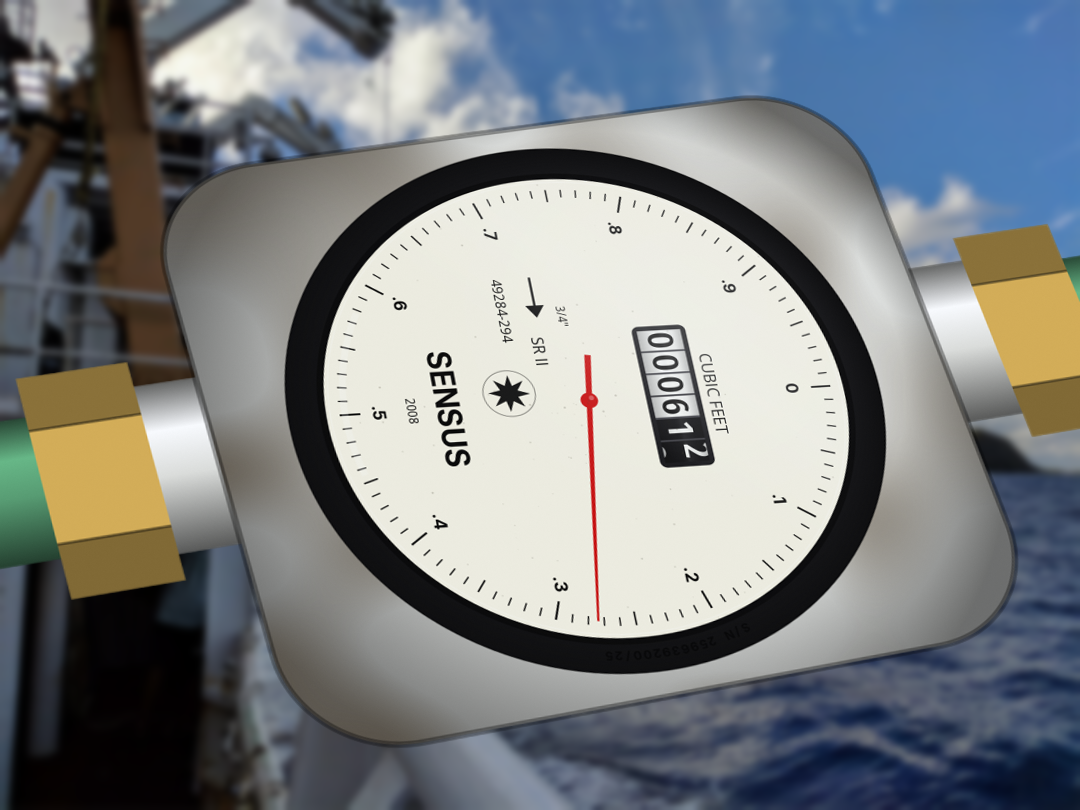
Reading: 612.27 ft³
